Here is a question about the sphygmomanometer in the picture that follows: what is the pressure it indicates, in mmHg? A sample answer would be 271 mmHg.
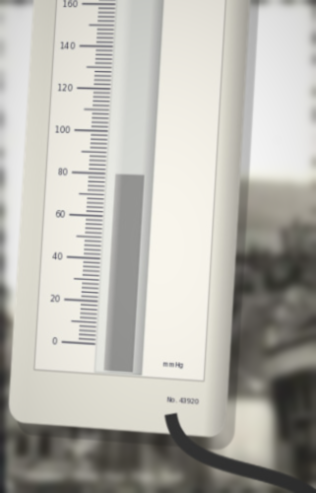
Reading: 80 mmHg
